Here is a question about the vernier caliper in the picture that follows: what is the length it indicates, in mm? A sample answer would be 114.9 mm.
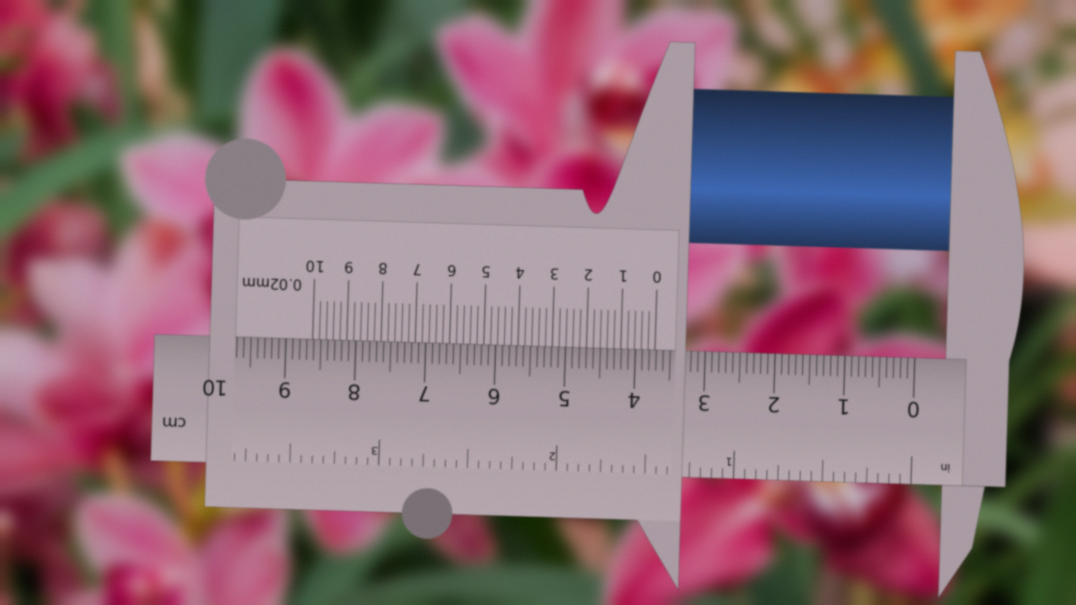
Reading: 37.2 mm
